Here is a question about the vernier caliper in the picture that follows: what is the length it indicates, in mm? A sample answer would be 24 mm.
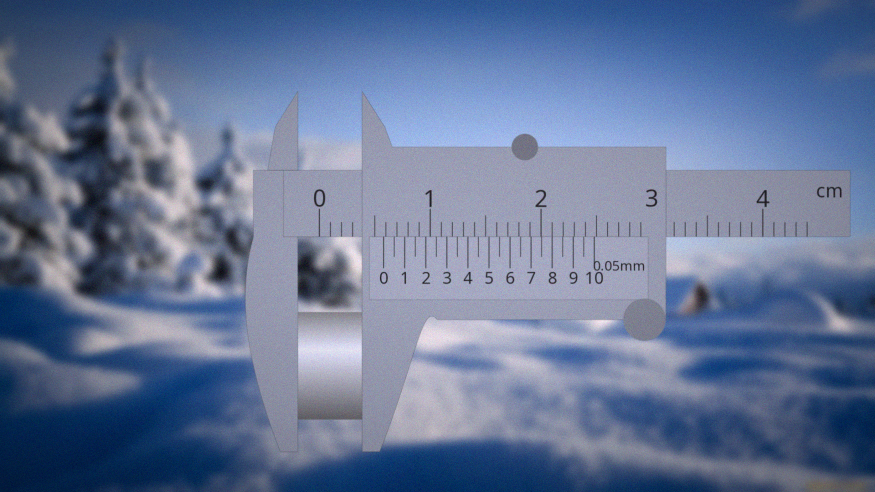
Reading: 5.8 mm
